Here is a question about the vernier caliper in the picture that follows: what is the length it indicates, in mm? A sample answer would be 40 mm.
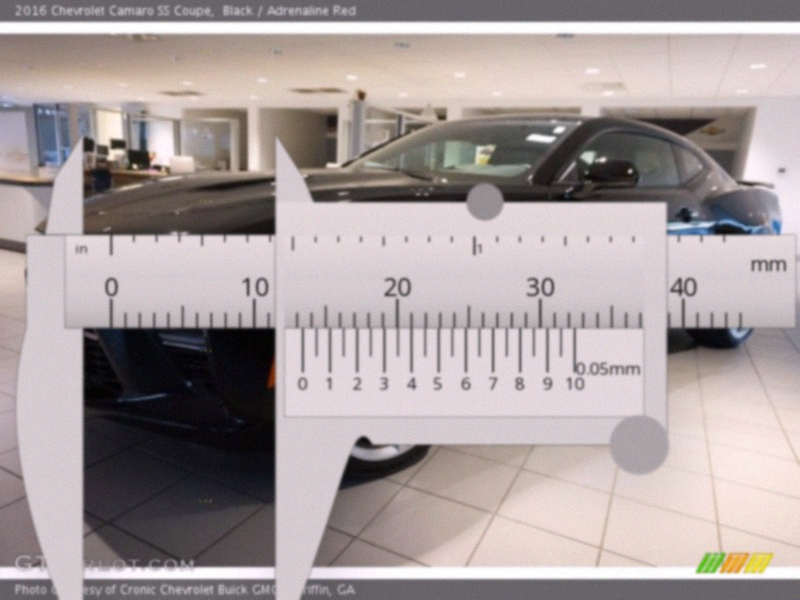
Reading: 13.4 mm
